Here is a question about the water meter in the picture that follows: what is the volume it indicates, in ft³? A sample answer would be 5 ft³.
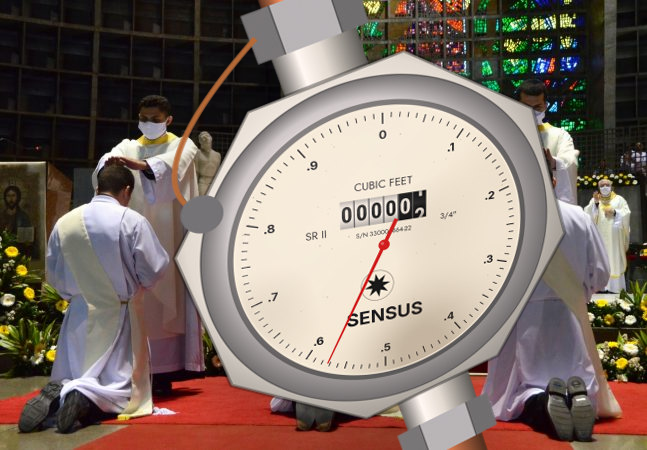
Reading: 1.57 ft³
